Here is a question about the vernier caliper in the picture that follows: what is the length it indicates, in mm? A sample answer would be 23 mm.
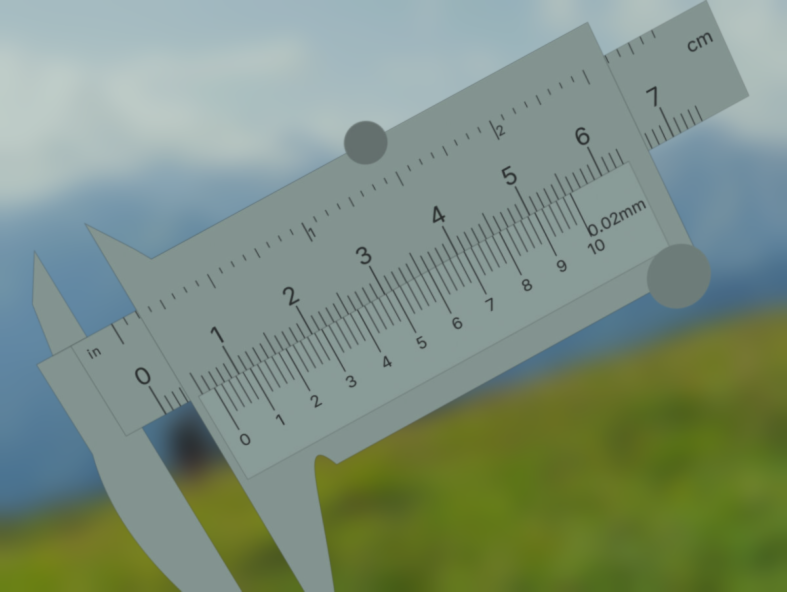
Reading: 6.6 mm
